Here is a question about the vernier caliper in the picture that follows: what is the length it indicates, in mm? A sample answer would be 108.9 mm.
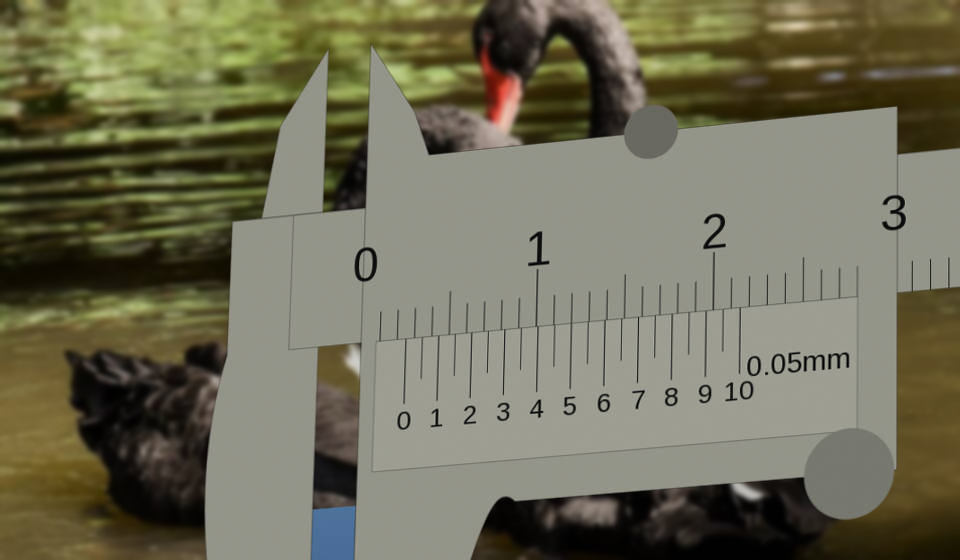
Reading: 2.5 mm
